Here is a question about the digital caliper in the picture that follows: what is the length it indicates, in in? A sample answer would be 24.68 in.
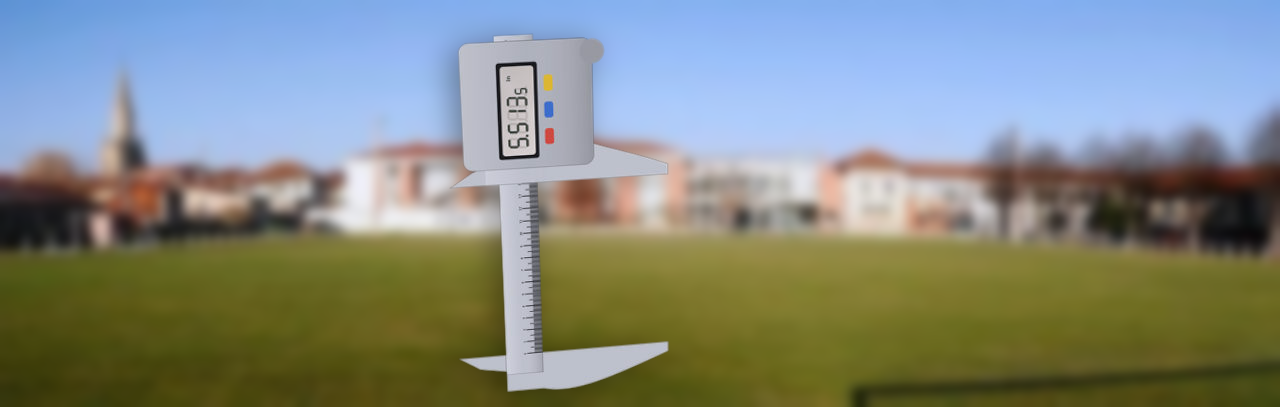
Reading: 5.5135 in
